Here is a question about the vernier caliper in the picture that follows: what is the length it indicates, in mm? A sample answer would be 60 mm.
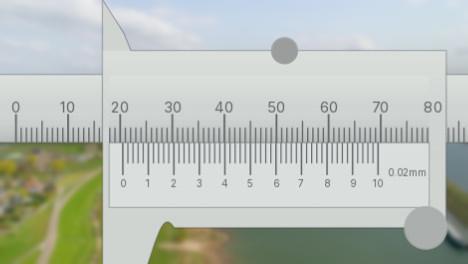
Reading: 20.5 mm
